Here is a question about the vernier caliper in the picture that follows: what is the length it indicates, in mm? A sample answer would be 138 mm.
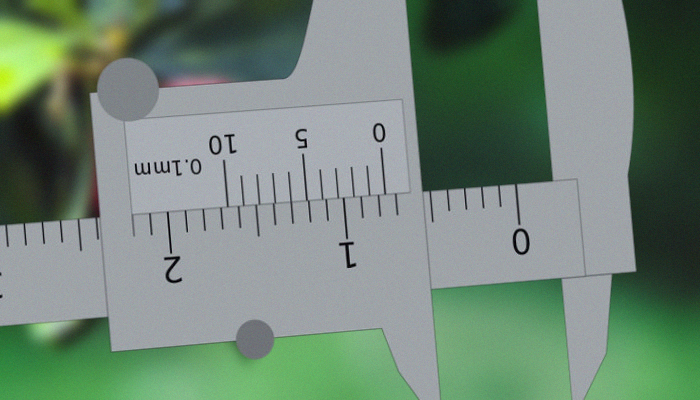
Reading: 7.6 mm
